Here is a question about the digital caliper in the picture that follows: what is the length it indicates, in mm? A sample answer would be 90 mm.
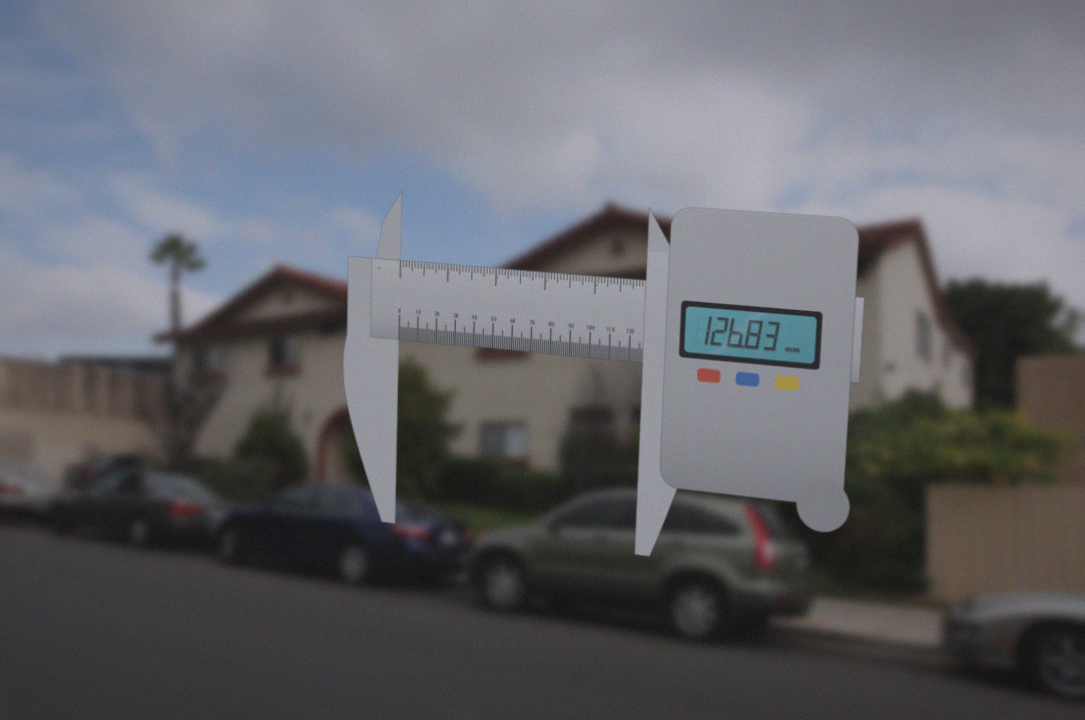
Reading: 126.83 mm
